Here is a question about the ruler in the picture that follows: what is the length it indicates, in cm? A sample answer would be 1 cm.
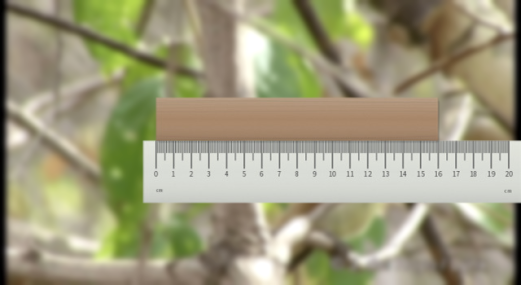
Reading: 16 cm
